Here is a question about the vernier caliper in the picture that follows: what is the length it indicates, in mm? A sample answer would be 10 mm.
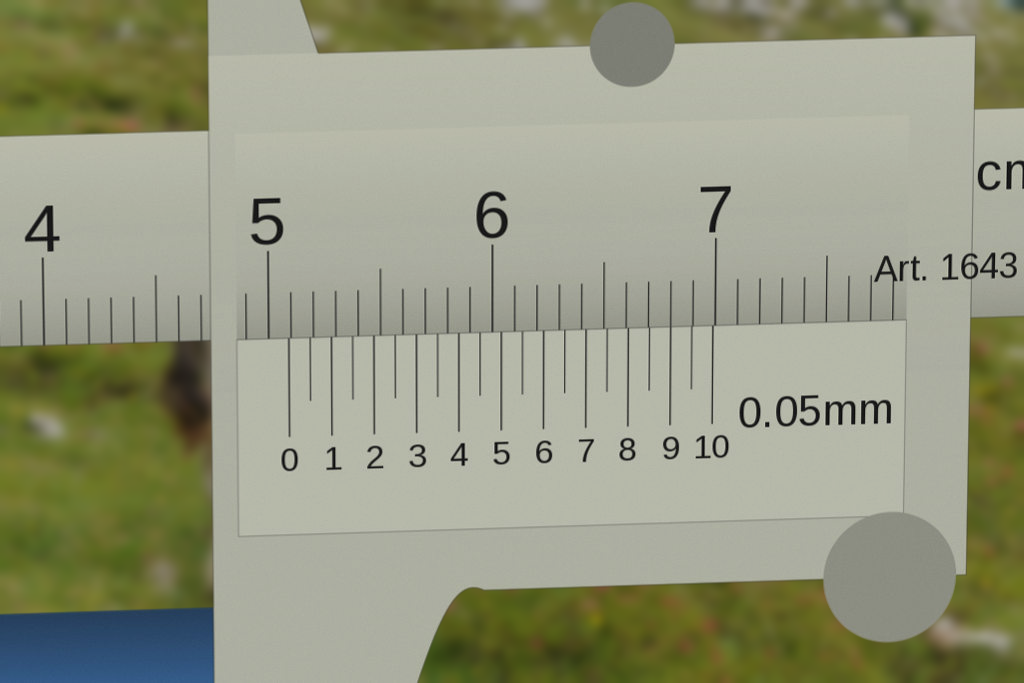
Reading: 50.90 mm
